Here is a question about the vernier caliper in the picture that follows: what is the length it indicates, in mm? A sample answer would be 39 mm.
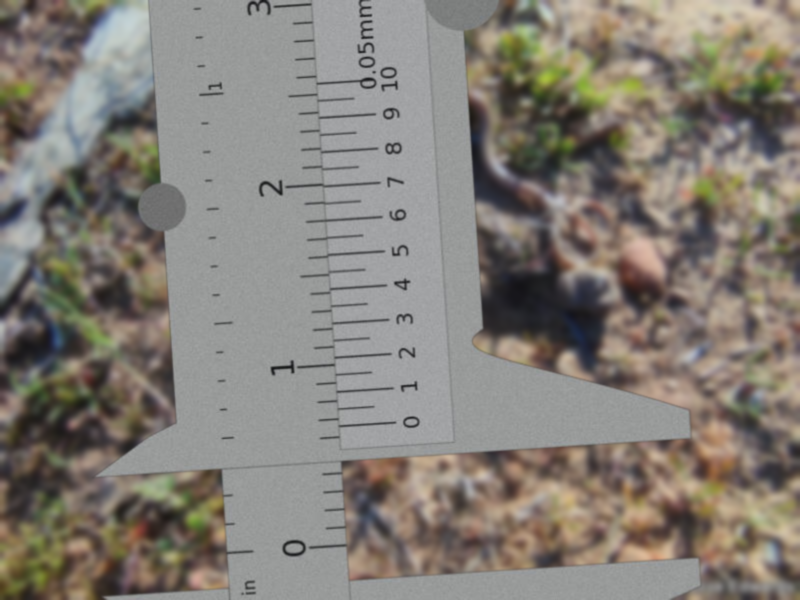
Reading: 6.6 mm
